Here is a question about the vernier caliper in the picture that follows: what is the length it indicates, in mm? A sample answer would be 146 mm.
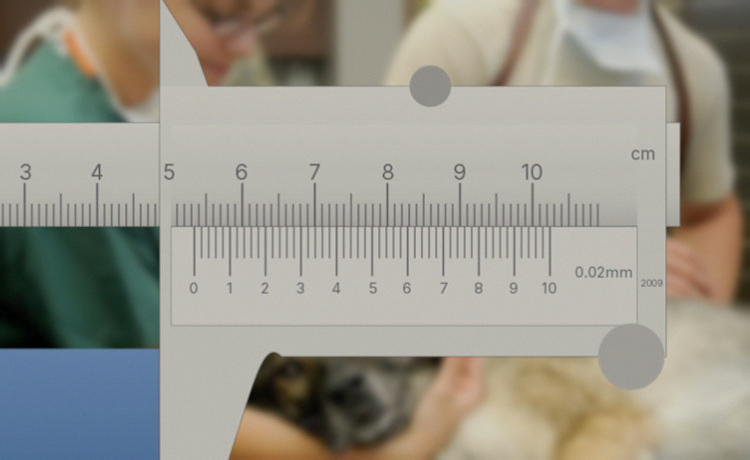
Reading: 53.4 mm
